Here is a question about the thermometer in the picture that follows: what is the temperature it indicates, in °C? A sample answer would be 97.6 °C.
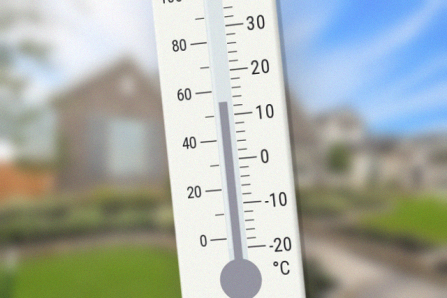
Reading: 13 °C
